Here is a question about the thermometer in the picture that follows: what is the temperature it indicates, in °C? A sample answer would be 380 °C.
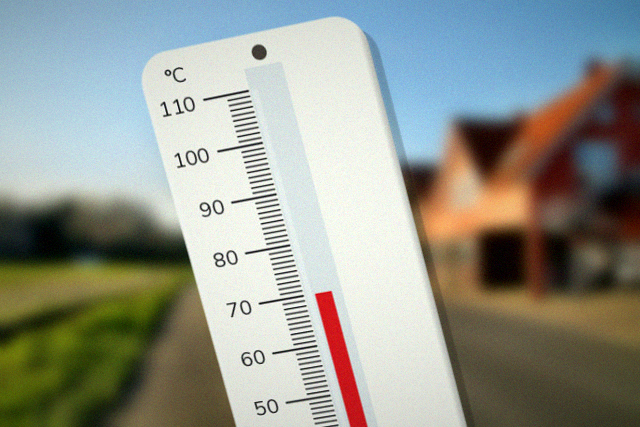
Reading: 70 °C
